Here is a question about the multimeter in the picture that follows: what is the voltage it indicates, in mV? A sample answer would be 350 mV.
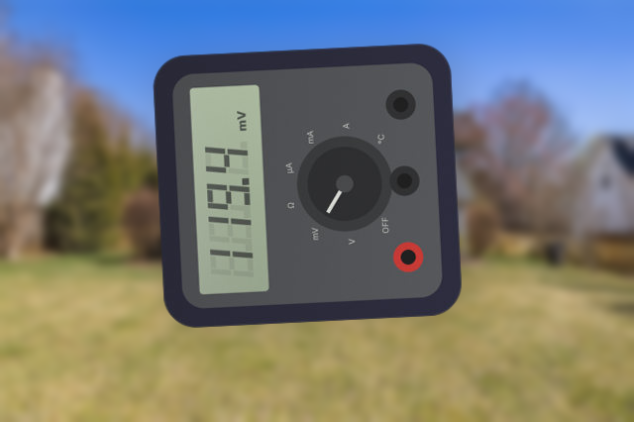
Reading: 119.4 mV
